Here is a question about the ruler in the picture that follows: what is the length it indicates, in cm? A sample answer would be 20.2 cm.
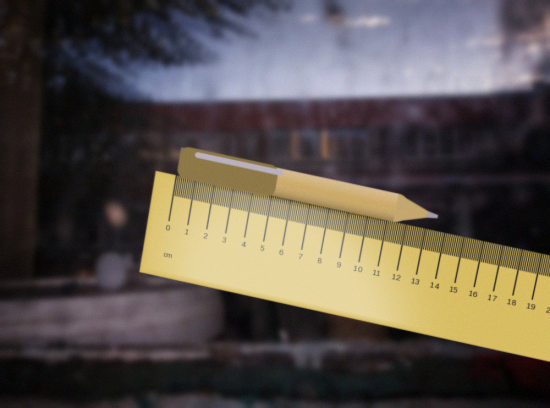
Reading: 13.5 cm
